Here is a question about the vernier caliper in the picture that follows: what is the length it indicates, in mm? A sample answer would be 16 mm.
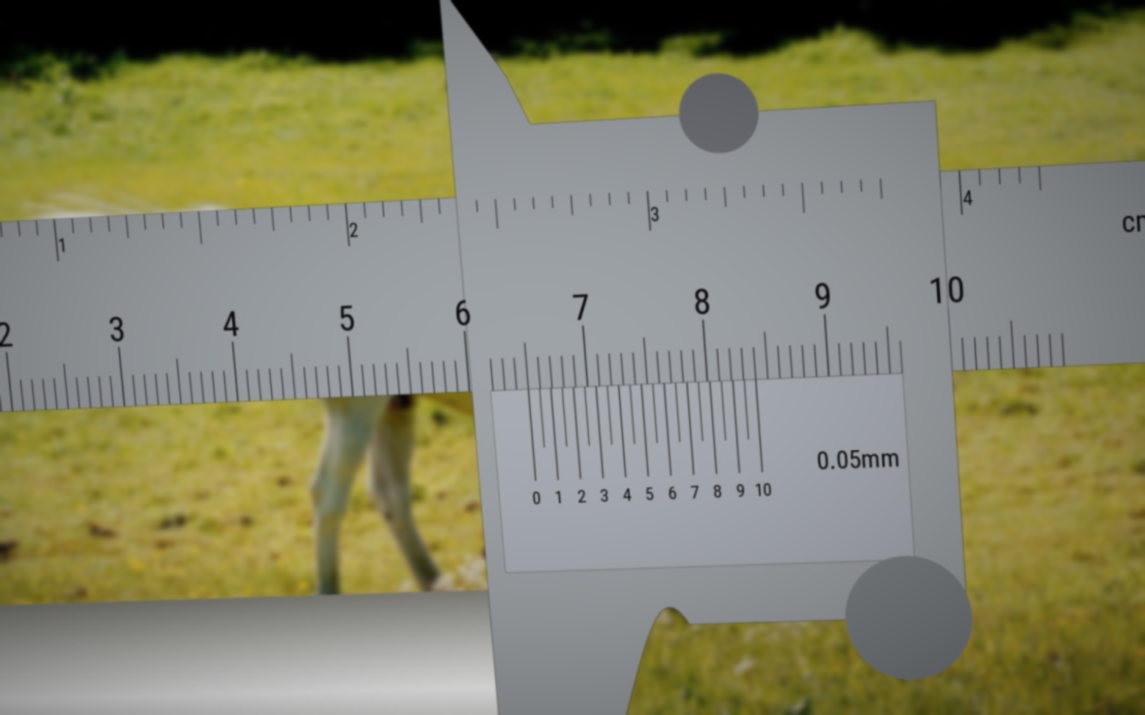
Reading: 65.0 mm
